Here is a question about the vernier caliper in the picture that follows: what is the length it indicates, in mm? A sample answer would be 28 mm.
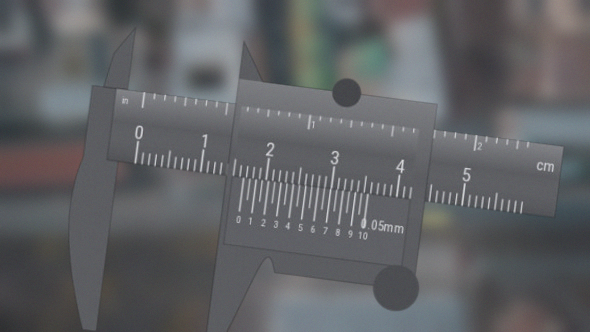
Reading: 16.6 mm
